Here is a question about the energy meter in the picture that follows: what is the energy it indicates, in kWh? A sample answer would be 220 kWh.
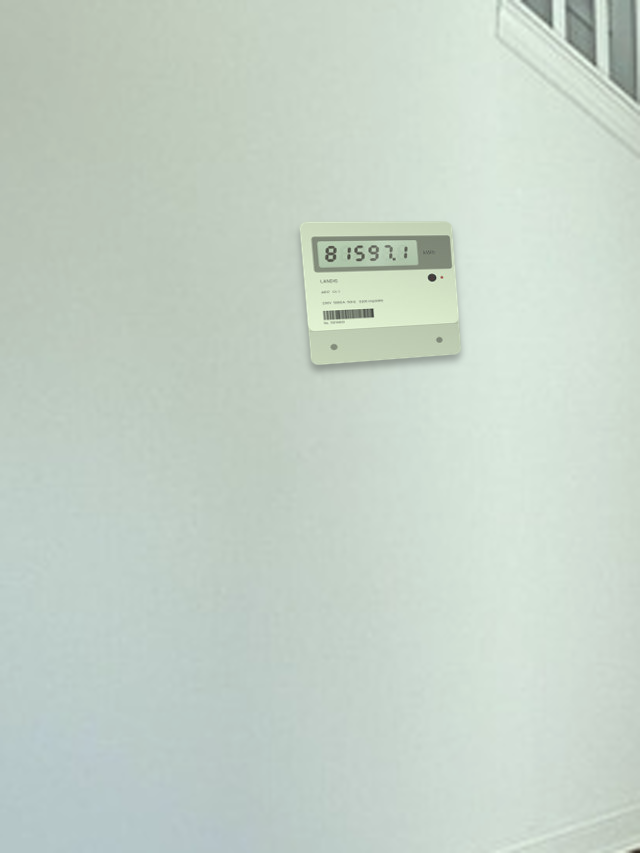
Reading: 81597.1 kWh
